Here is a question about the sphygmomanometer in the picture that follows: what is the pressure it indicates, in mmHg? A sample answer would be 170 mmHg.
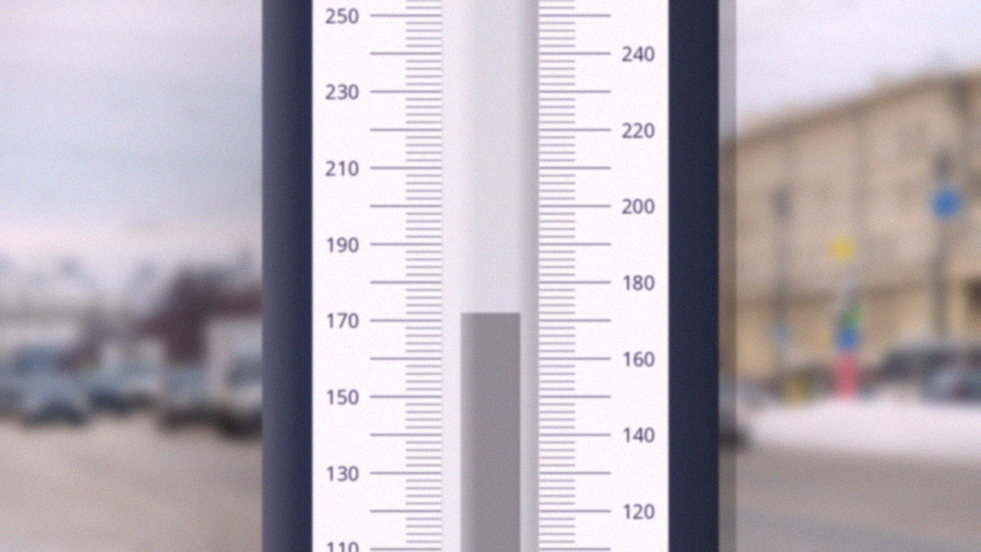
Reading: 172 mmHg
